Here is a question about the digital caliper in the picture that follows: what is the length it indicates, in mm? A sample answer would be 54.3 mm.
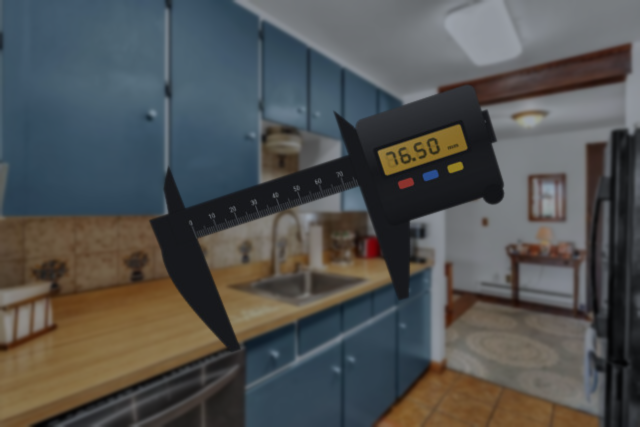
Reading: 76.50 mm
